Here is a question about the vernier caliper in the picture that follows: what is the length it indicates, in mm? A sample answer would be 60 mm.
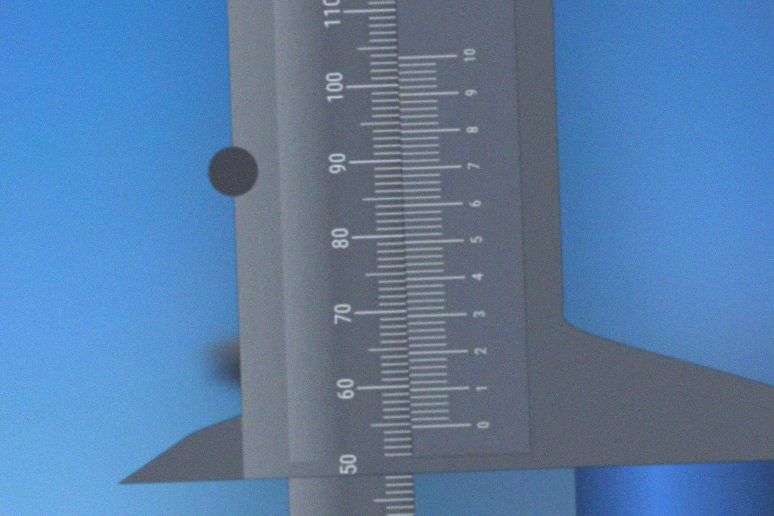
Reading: 54.6 mm
